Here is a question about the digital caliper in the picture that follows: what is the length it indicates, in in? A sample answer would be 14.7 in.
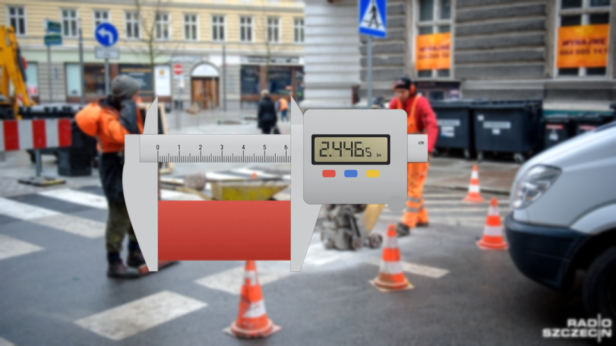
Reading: 2.4465 in
